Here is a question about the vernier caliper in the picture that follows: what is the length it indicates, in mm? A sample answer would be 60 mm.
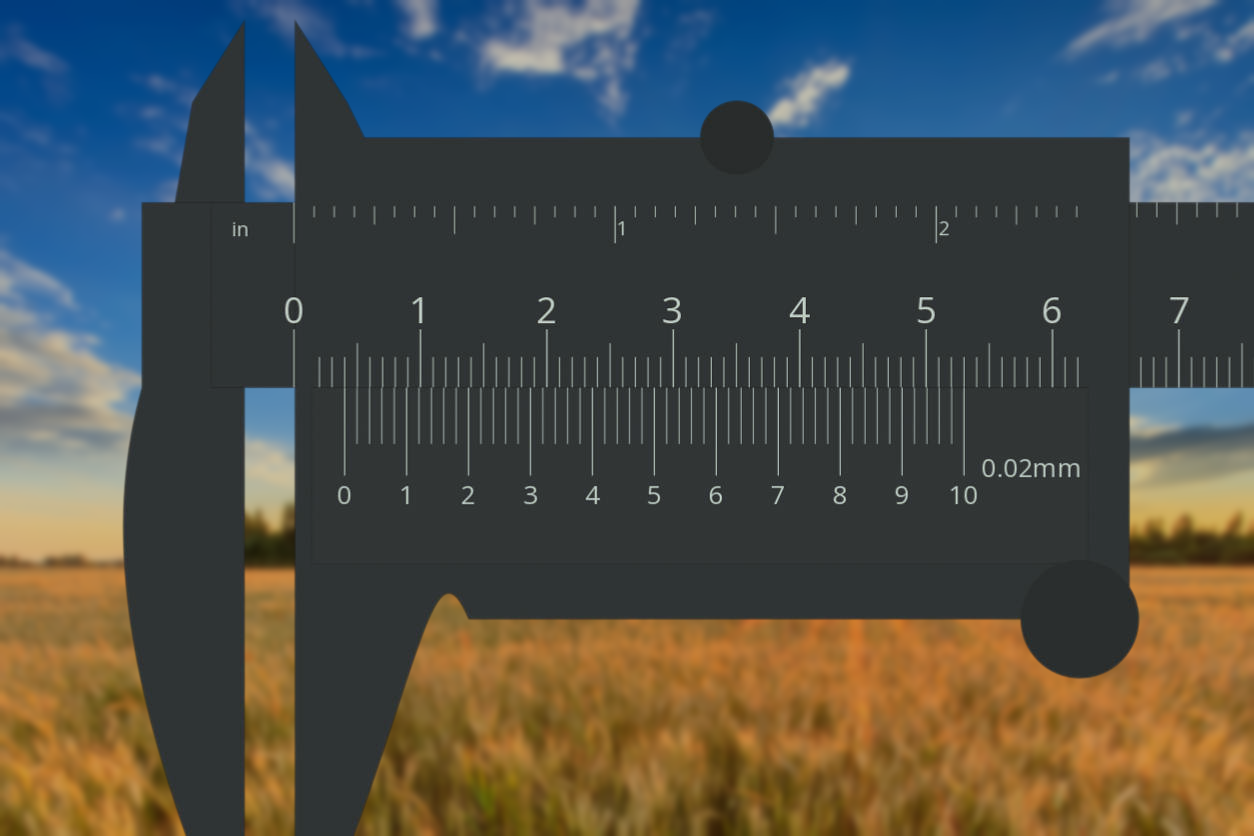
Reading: 4.0 mm
